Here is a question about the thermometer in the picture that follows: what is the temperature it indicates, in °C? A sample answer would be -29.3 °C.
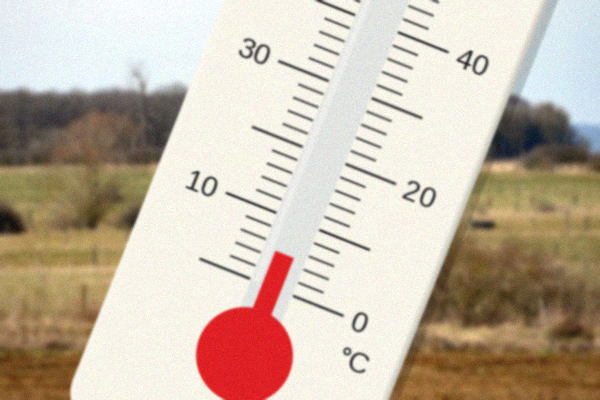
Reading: 5 °C
